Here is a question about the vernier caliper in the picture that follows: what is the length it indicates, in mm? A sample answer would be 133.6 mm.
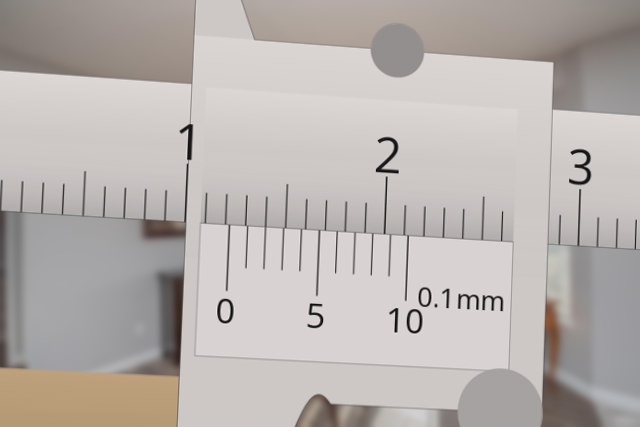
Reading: 12.2 mm
